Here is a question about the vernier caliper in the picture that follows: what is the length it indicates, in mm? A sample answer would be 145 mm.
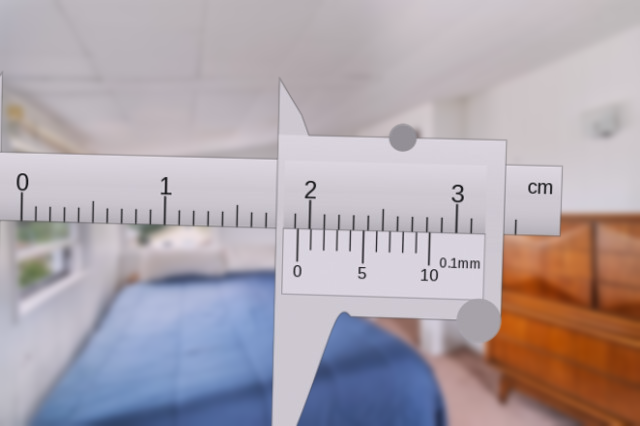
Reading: 19.2 mm
